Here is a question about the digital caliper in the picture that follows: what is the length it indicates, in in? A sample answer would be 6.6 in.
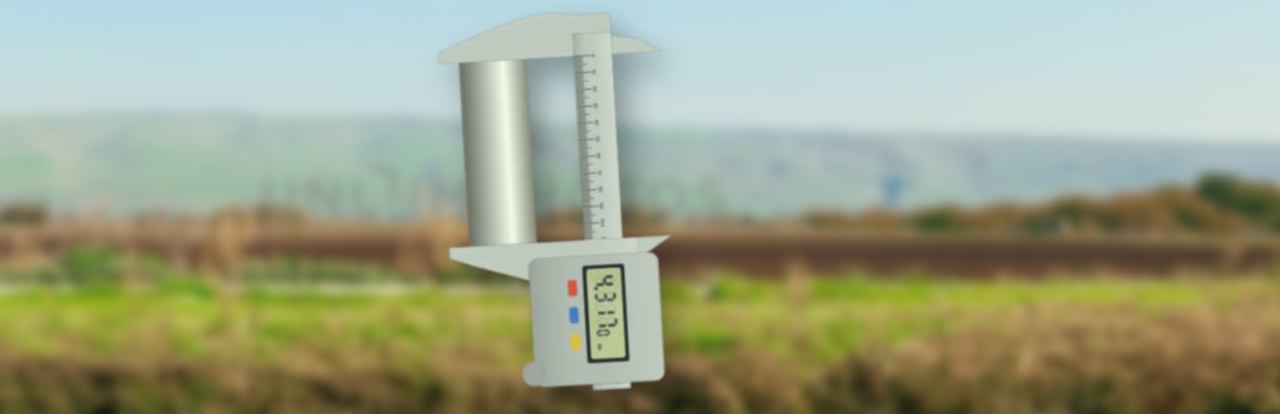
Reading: 4.3170 in
